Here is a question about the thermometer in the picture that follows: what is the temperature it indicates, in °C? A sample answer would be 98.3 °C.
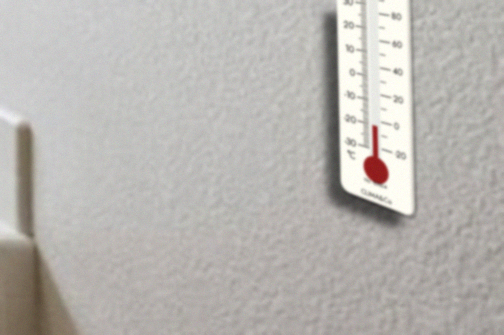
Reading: -20 °C
